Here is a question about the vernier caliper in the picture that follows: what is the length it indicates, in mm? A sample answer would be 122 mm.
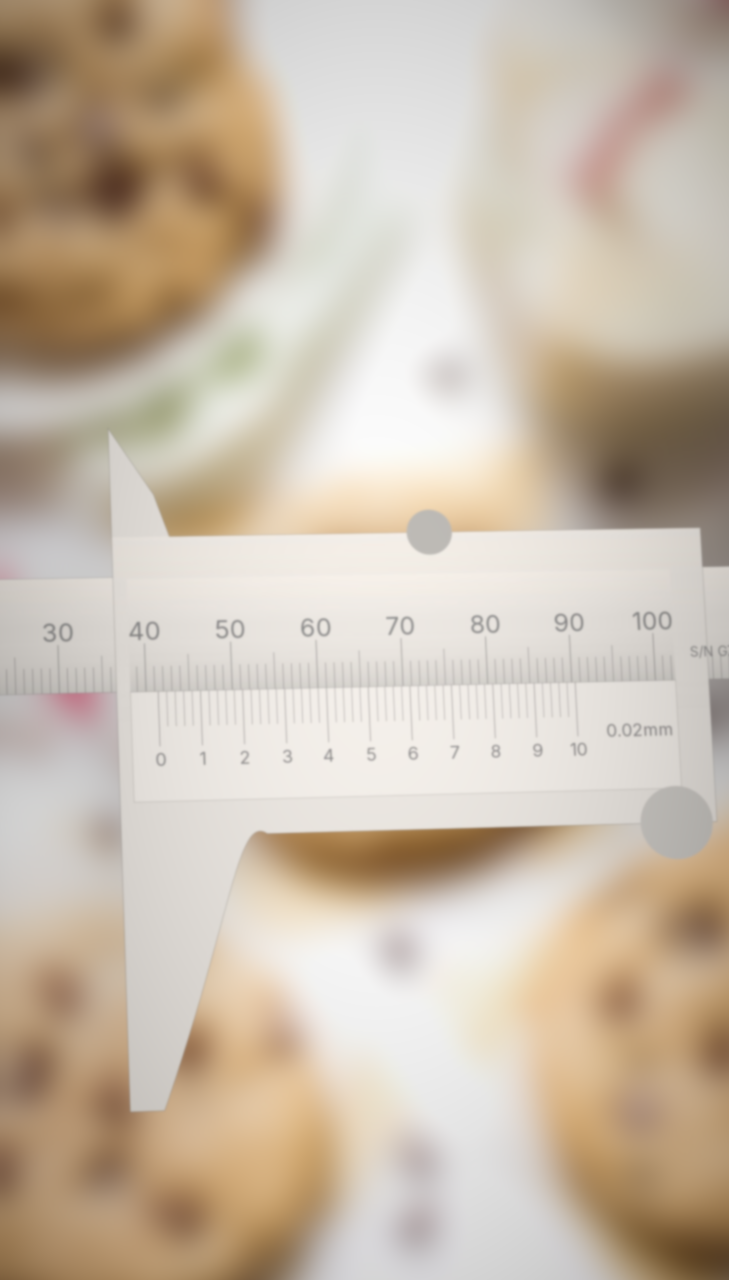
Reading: 41.4 mm
